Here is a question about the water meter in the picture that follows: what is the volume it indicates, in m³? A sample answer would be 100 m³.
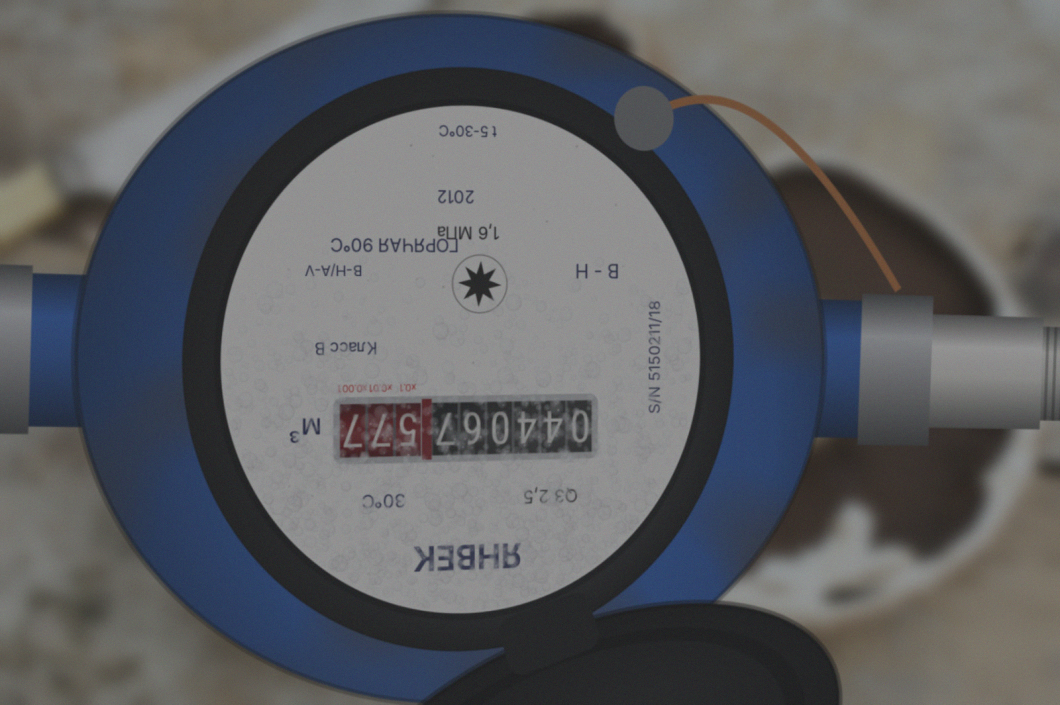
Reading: 44067.577 m³
